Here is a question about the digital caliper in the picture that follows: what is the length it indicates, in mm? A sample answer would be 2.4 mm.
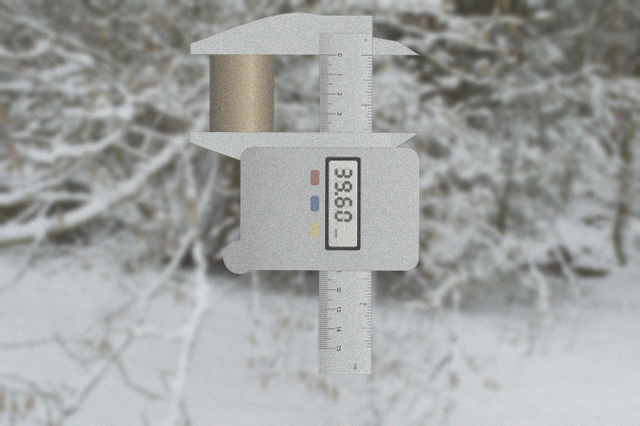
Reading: 39.60 mm
